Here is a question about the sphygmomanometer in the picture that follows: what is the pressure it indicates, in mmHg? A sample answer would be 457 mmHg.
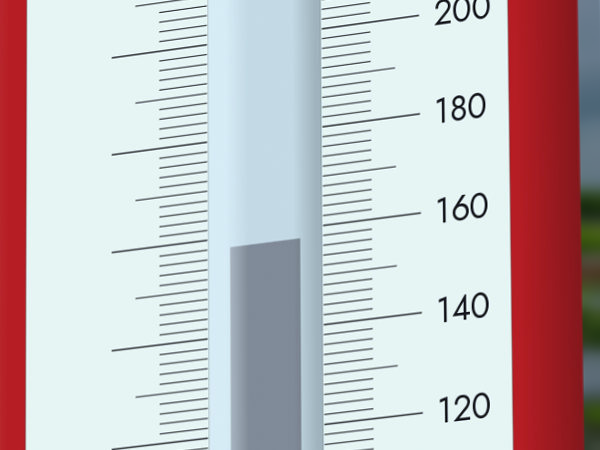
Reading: 158 mmHg
